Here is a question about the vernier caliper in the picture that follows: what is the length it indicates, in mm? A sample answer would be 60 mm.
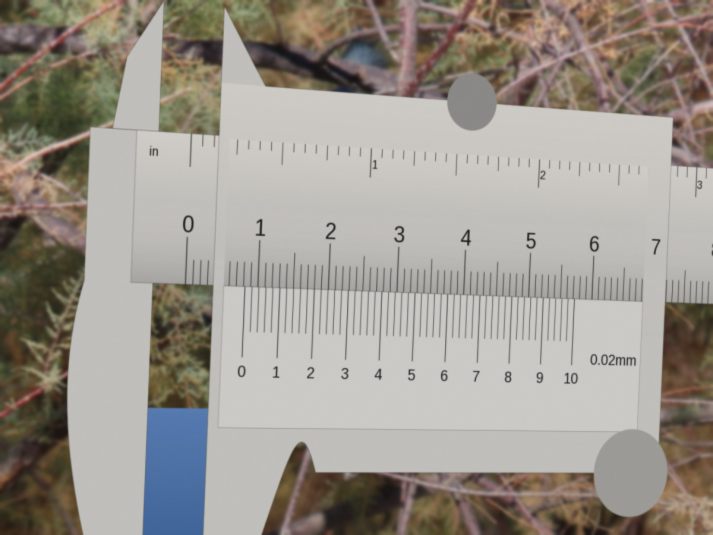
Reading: 8.2 mm
